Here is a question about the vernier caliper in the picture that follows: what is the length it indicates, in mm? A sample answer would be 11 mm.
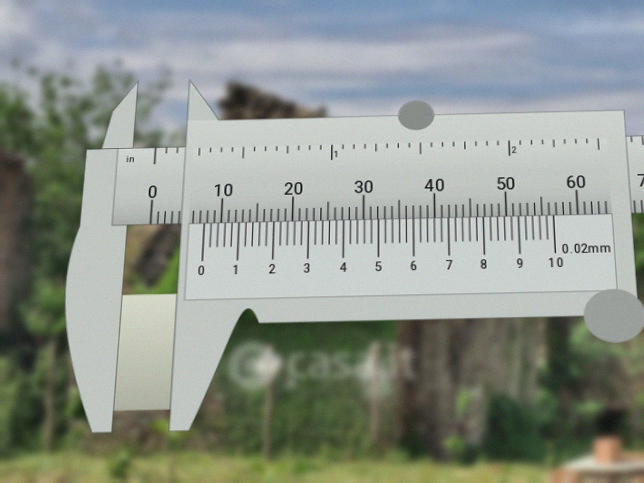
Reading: 7.6 mm
